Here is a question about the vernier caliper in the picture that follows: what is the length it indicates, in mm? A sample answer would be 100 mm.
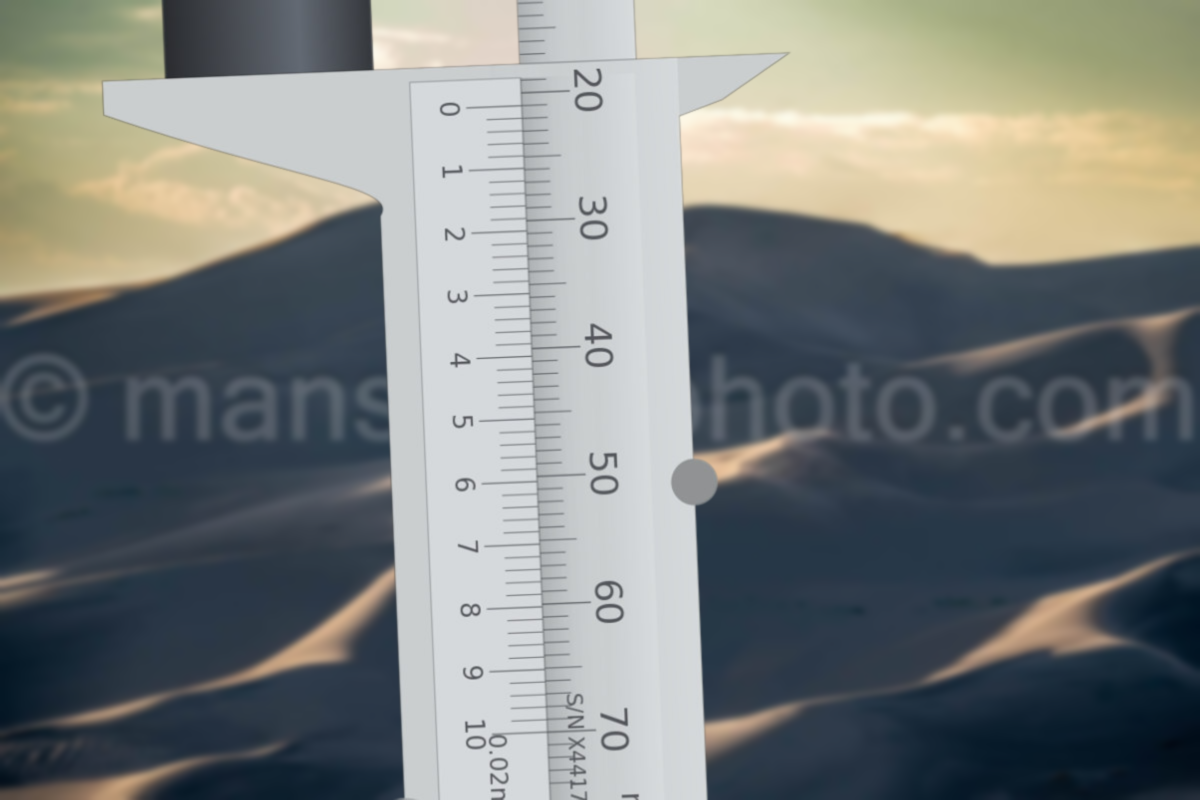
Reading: 21.0 mm
